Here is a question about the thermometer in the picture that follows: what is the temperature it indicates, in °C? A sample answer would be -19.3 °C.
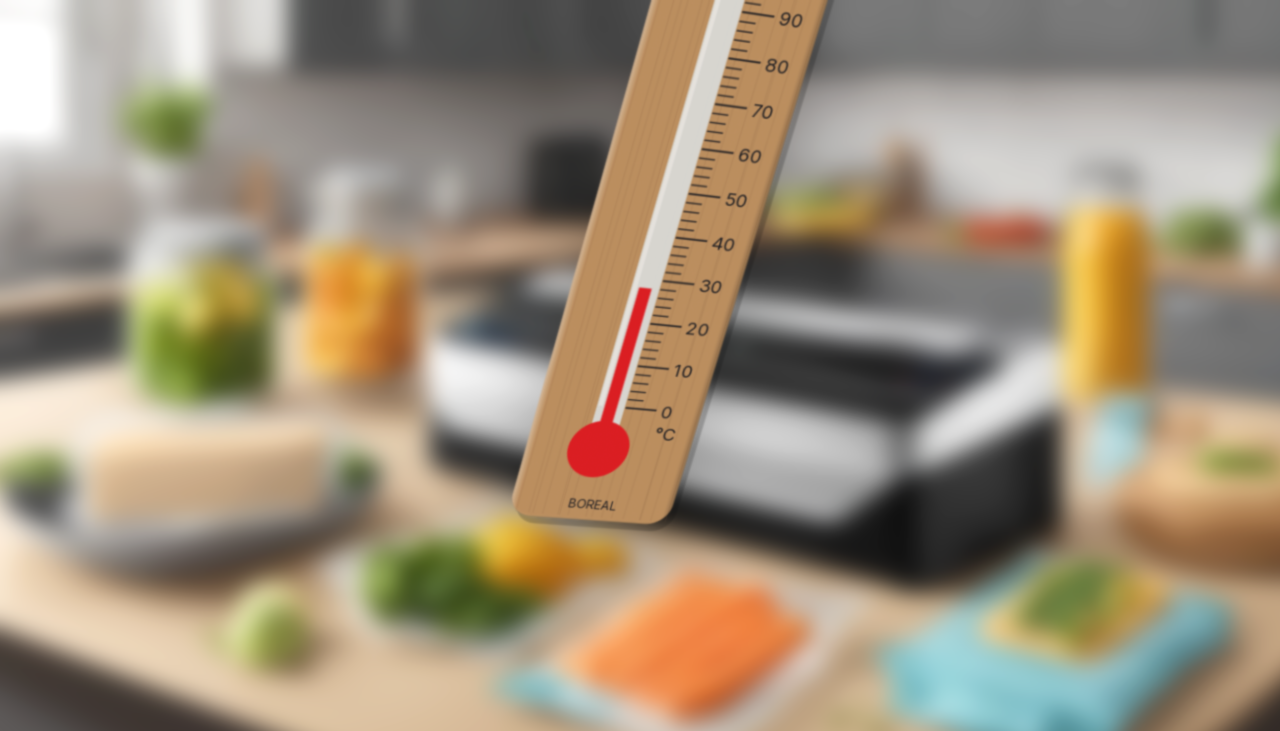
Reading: 28 °C
